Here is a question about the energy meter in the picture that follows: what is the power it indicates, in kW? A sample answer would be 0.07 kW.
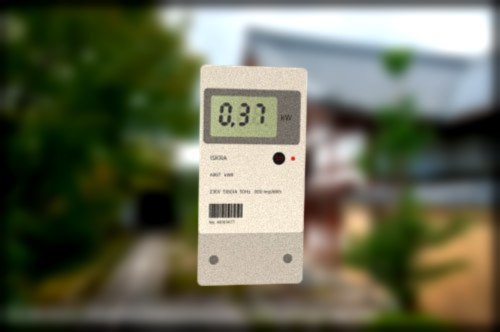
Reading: 0.37 kW
